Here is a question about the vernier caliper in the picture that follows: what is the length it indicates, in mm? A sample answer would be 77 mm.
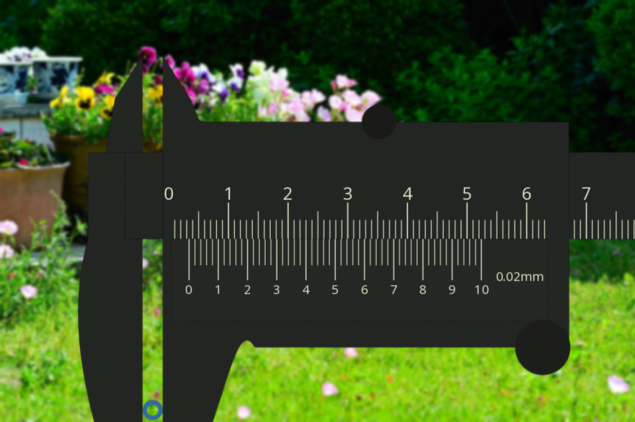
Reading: 3.4 mm
